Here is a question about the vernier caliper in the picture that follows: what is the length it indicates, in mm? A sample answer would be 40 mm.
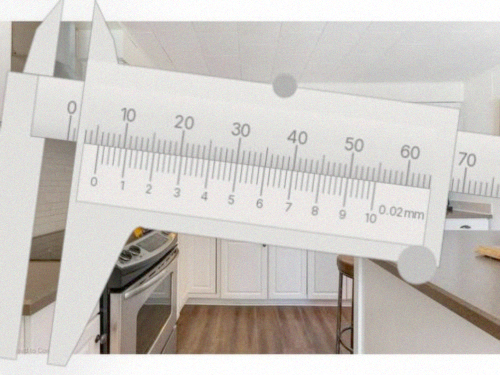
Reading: 5.5 mm
